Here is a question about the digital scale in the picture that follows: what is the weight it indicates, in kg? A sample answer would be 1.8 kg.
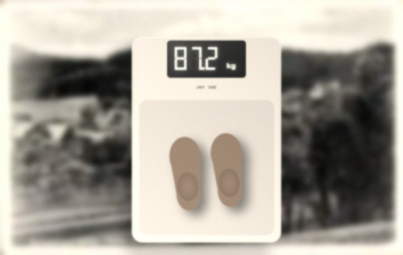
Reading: 87.2 kg
